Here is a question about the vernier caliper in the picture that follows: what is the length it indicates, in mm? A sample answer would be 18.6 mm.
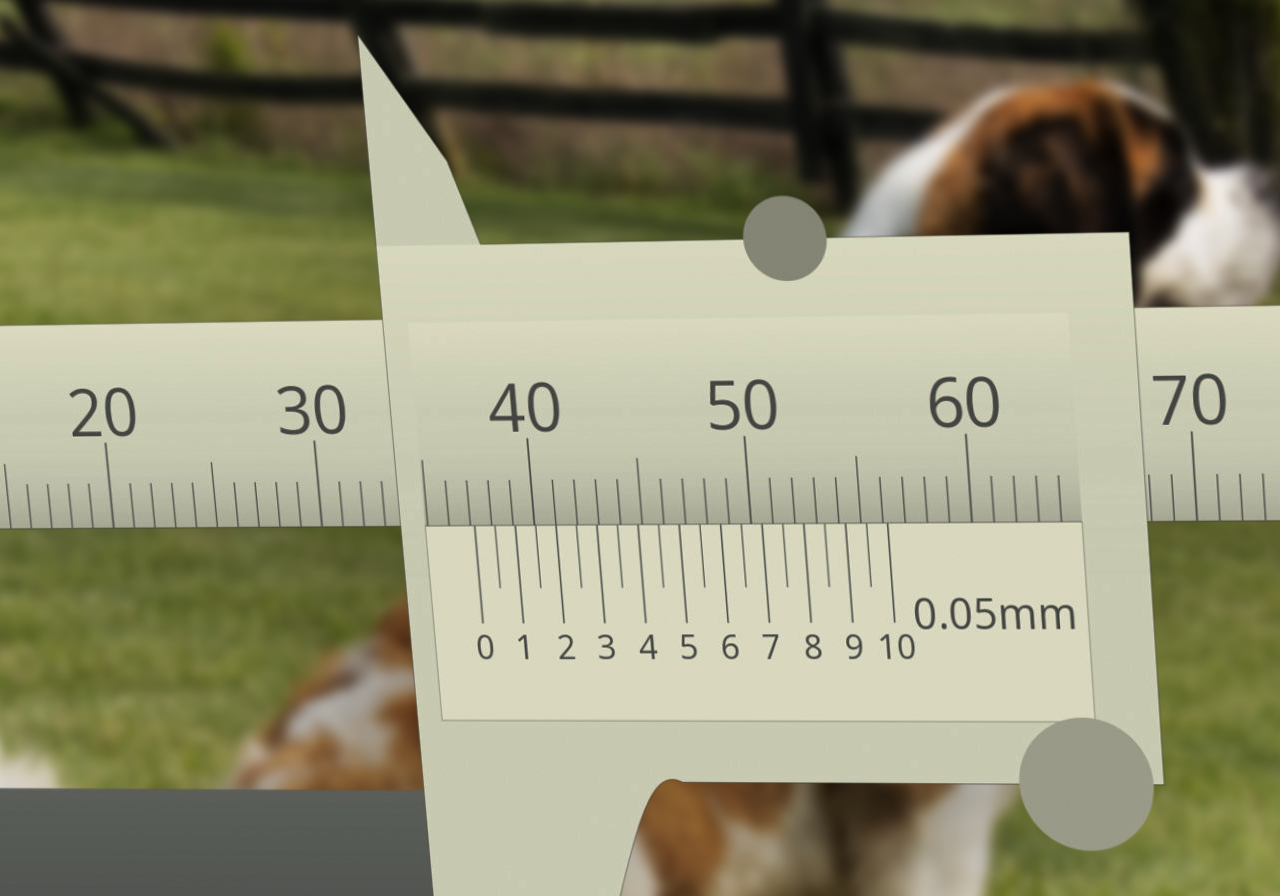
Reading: 37.2 mm
